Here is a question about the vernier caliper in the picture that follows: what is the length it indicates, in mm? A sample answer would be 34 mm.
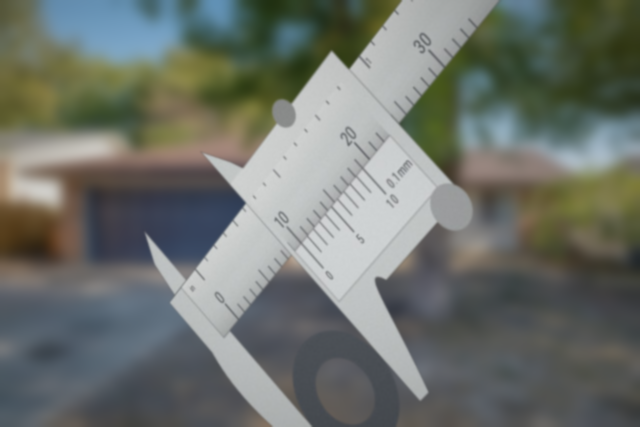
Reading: 10.0 mm
